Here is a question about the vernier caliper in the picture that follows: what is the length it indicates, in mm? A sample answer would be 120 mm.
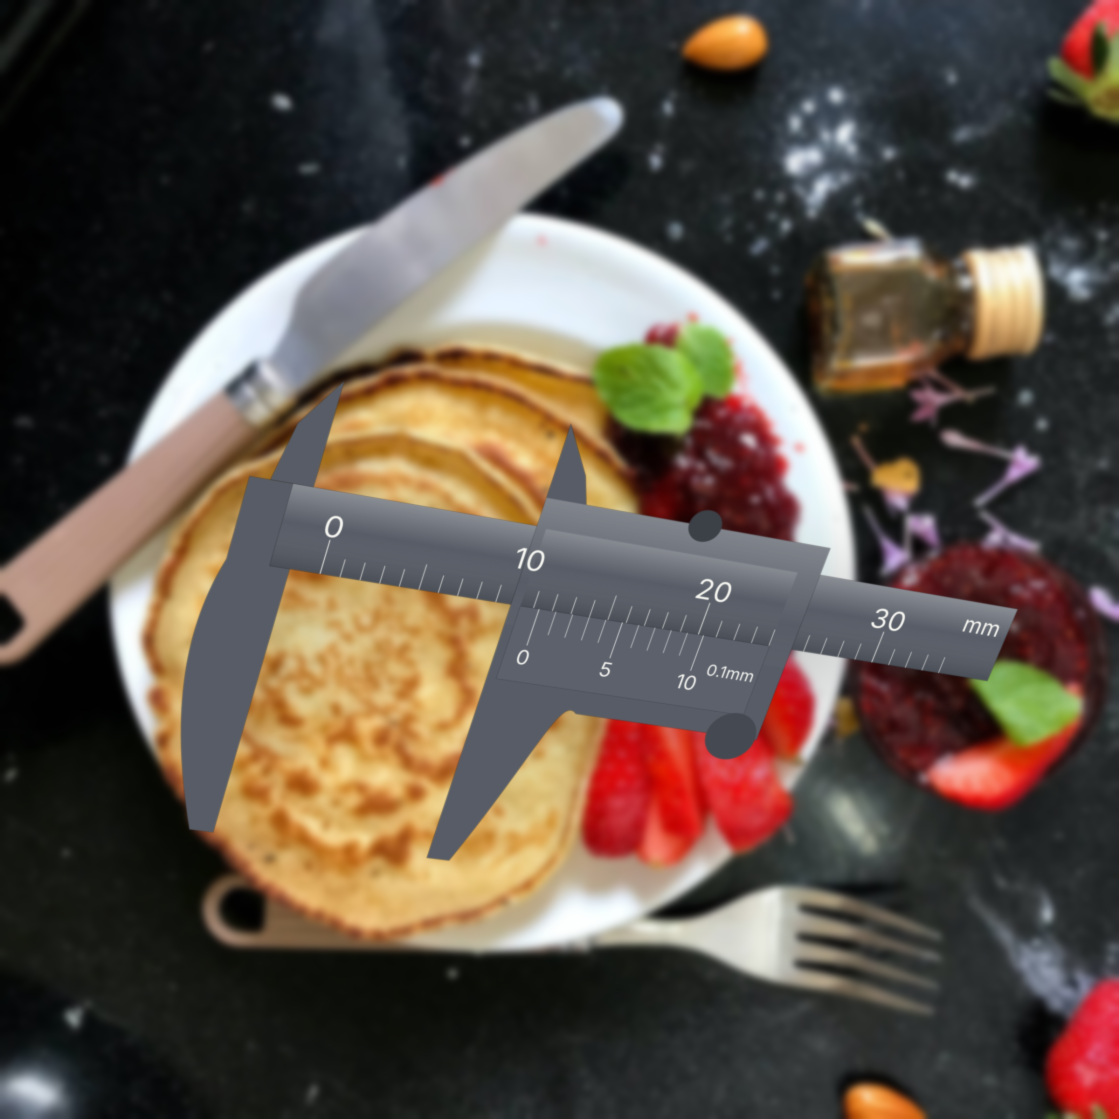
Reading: 11.3 mm
